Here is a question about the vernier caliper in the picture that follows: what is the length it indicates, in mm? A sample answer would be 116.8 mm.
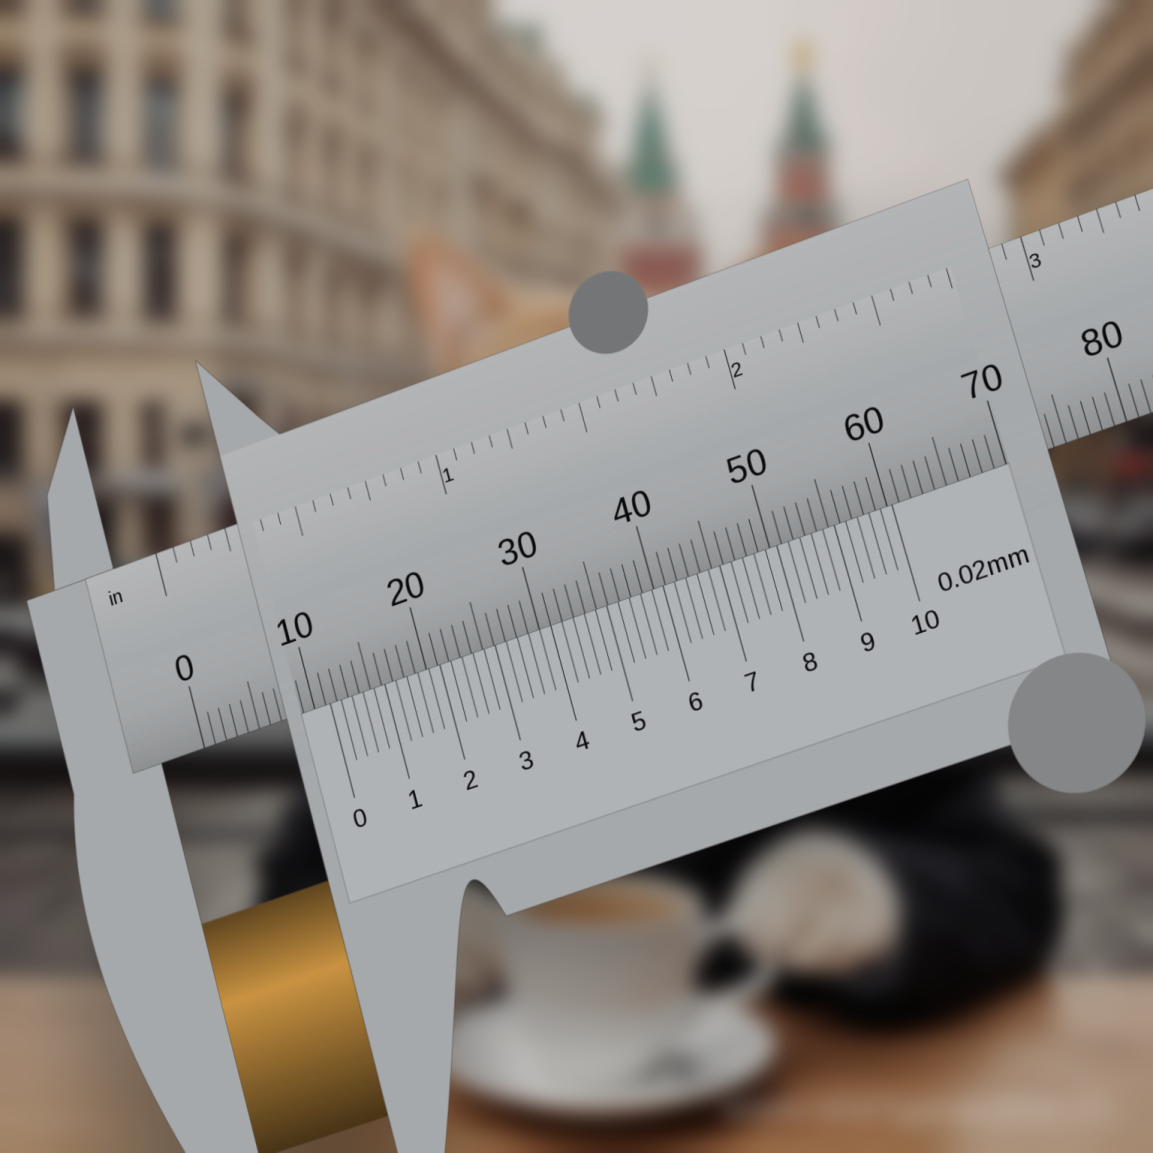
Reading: 11.4 mm
